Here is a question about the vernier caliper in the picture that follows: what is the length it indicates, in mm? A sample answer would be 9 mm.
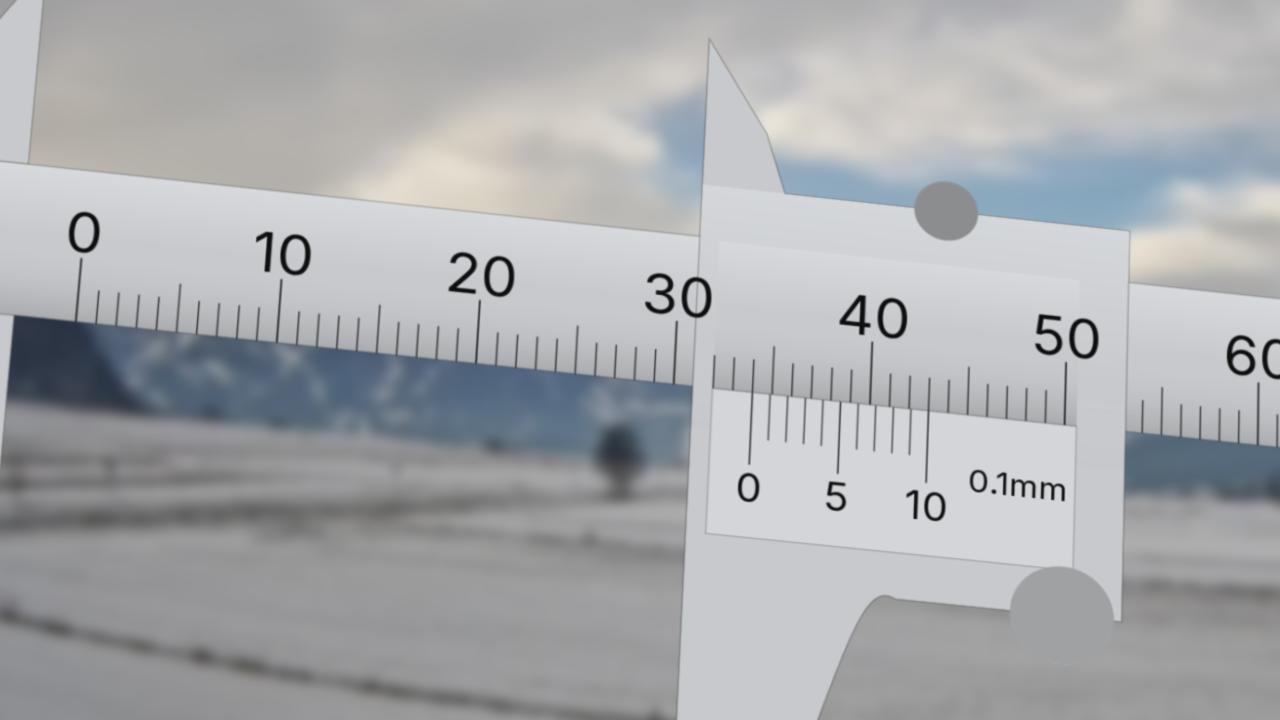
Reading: 34.0 mm
